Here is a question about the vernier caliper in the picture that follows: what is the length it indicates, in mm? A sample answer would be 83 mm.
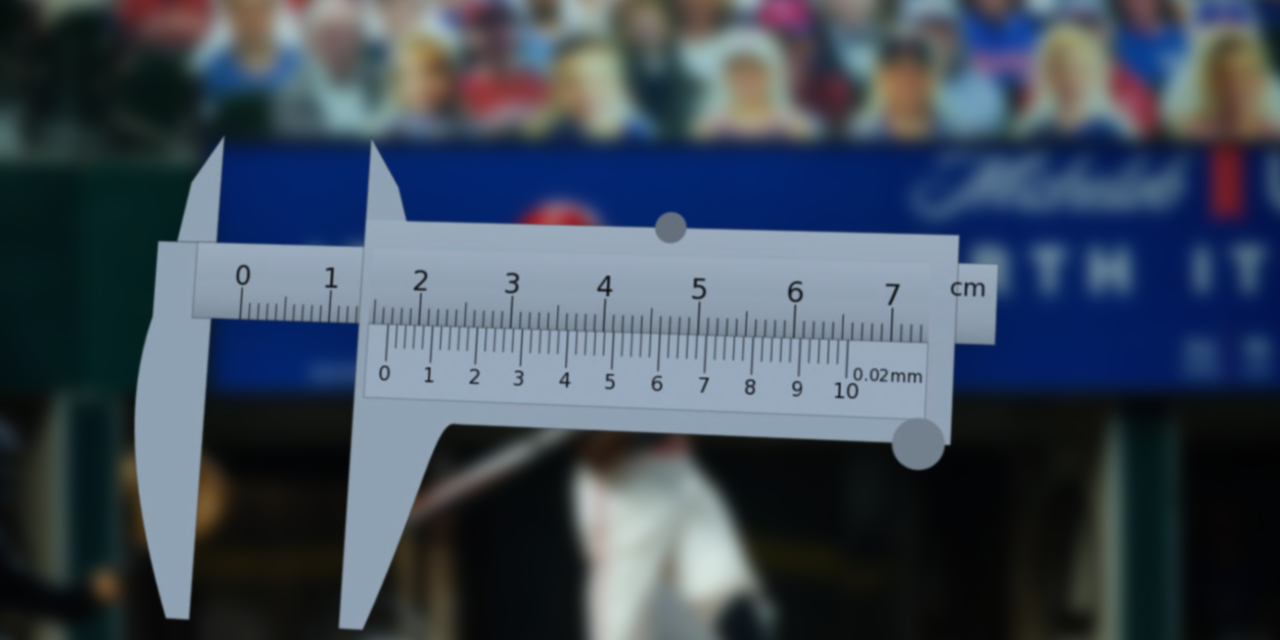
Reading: 16.6 mm
